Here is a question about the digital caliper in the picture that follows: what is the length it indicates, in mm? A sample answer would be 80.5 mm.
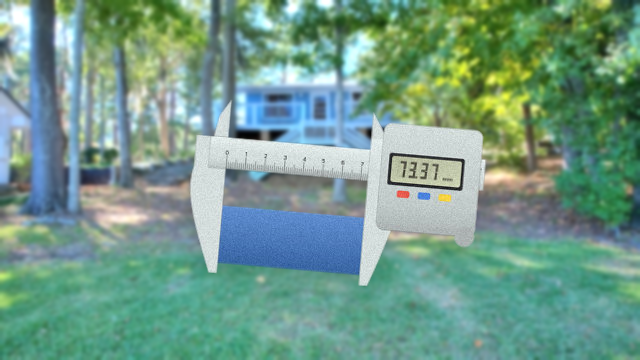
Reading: 73.37 mm
